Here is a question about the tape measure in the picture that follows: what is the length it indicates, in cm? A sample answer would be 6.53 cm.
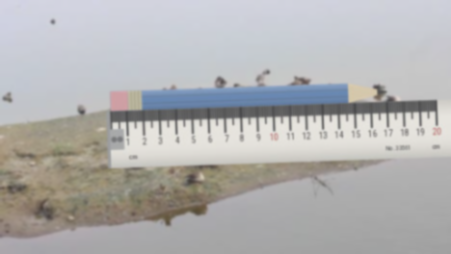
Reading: 17 cm
